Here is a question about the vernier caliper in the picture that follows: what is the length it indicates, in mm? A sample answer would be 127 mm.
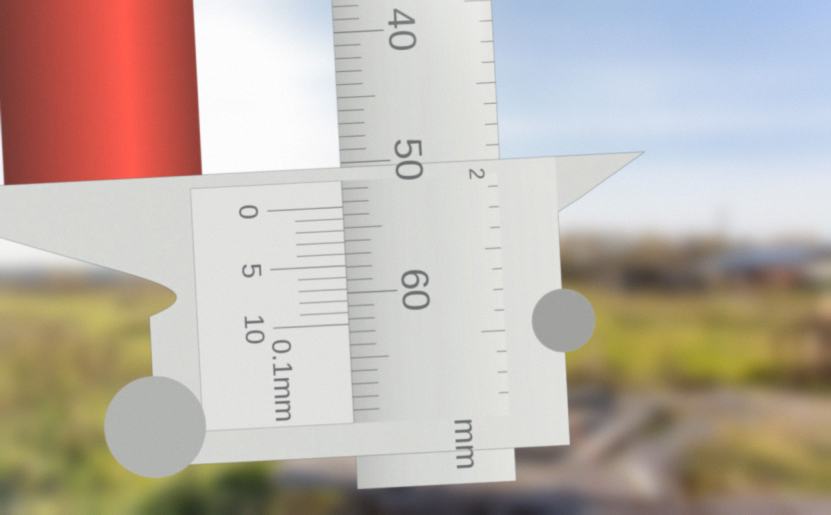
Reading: 53.4 mm
